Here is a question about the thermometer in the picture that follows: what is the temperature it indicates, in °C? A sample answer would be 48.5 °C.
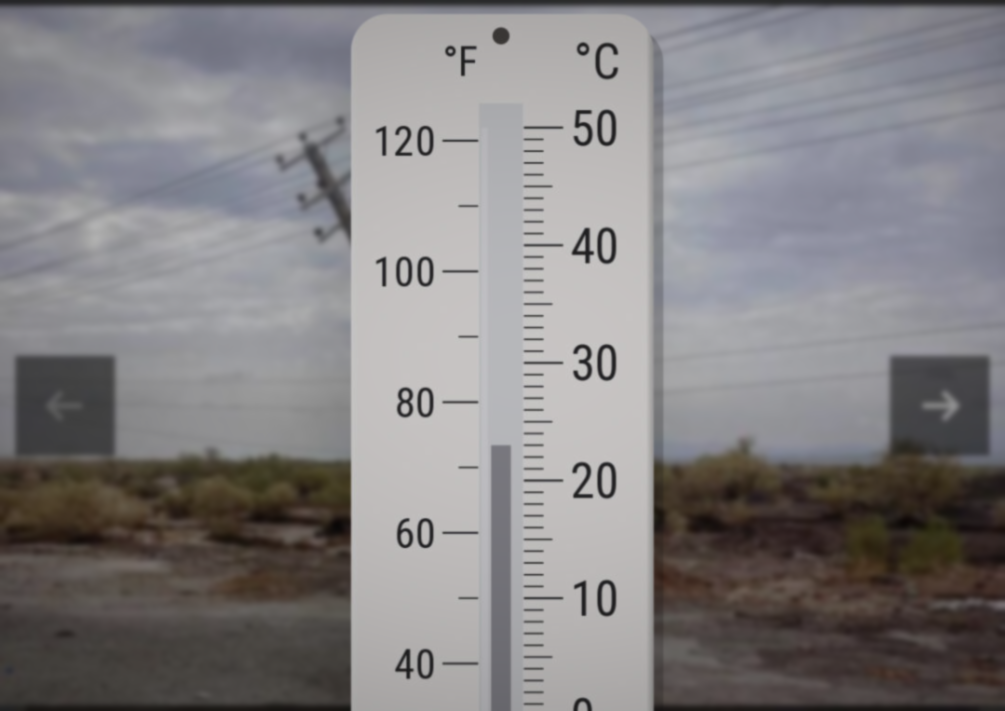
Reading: 23 °C
